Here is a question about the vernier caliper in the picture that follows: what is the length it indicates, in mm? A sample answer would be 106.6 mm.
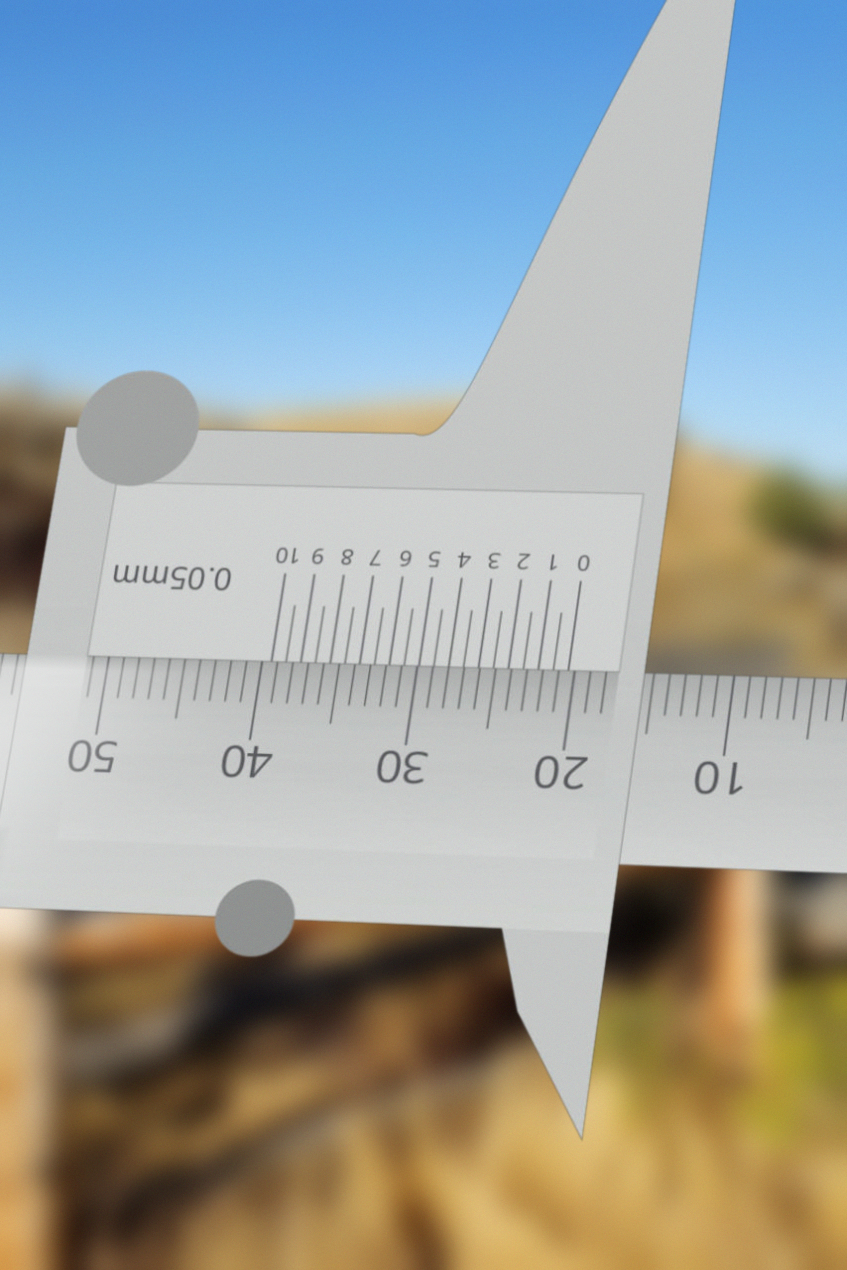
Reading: 20.4 mm
